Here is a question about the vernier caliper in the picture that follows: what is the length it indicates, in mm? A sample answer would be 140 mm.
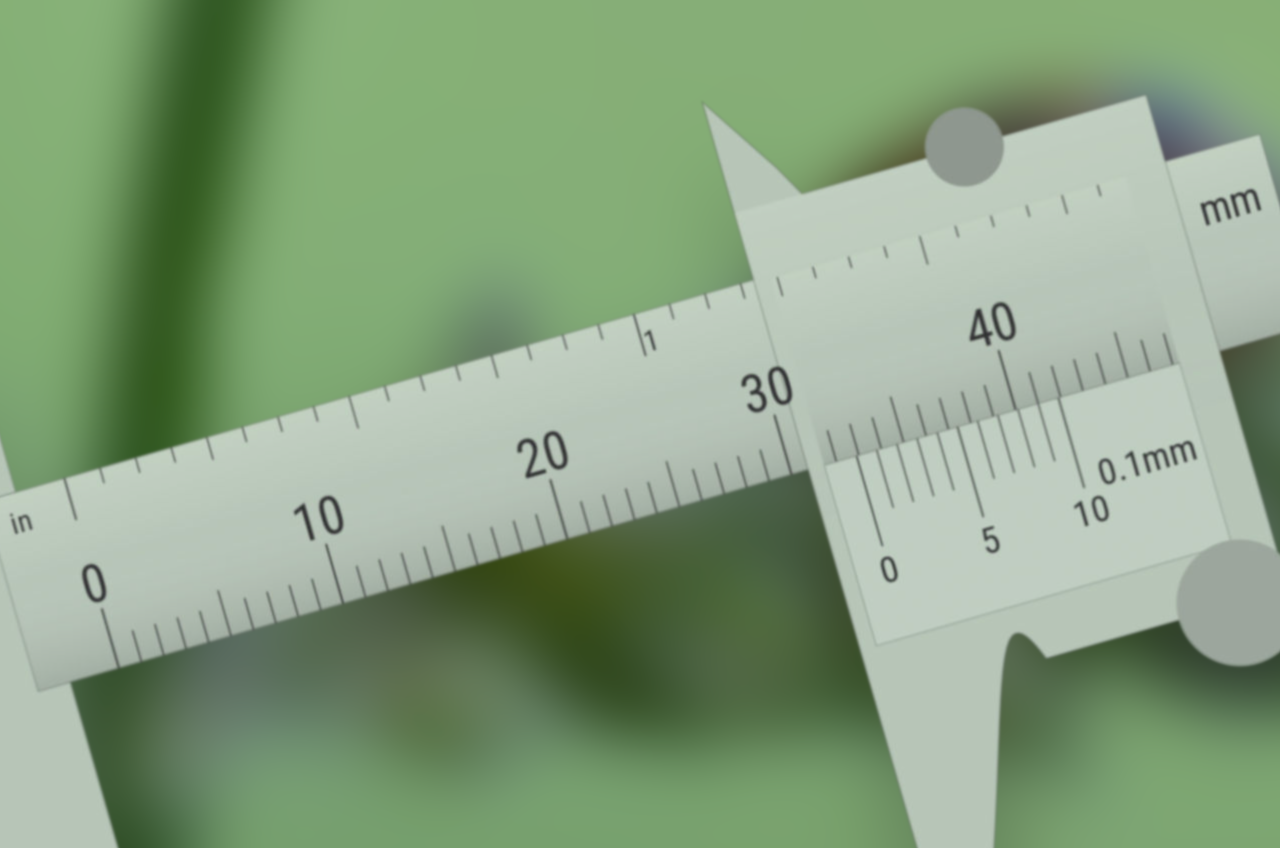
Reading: 32.9 mm
